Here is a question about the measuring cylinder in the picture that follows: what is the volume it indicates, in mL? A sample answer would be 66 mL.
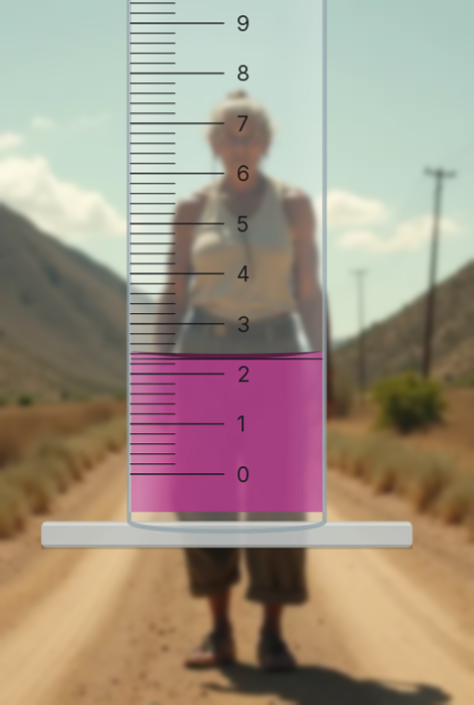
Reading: 2.3 mL
